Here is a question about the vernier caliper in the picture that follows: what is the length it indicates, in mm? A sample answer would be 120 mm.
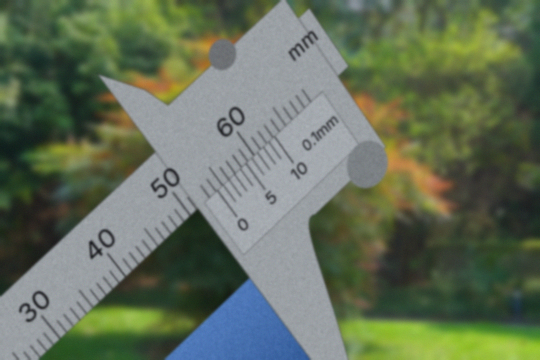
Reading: 54.2 mm
